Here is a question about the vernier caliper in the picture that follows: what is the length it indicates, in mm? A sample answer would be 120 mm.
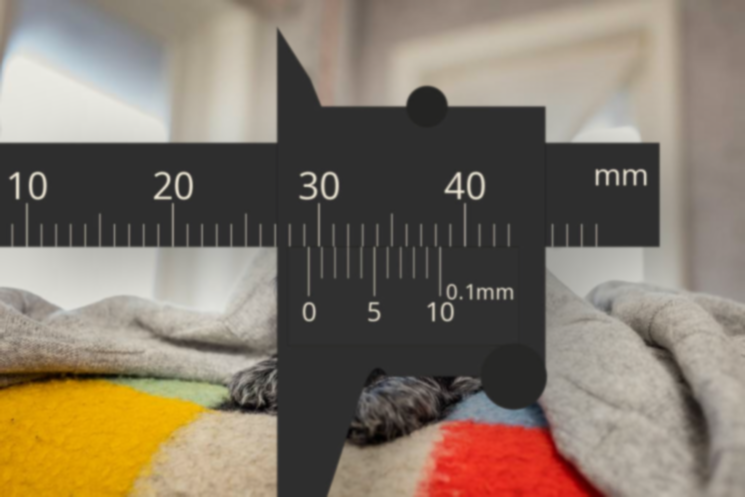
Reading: 29.3 mm
